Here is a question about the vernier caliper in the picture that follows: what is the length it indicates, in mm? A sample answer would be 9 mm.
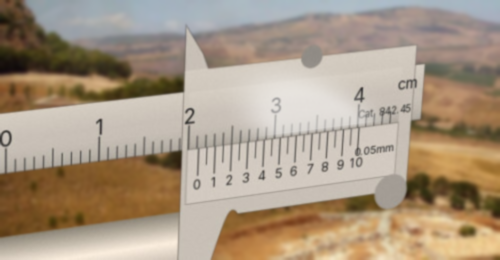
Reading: 21.2 mm
